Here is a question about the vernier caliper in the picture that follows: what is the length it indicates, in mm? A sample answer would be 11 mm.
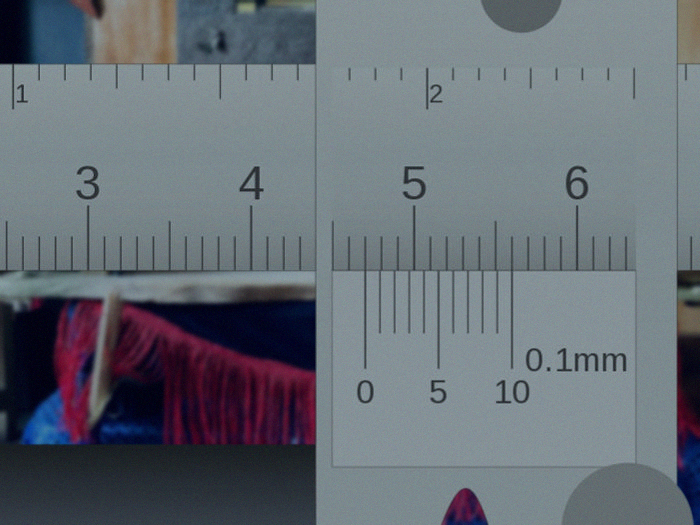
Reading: 47.0 mm
